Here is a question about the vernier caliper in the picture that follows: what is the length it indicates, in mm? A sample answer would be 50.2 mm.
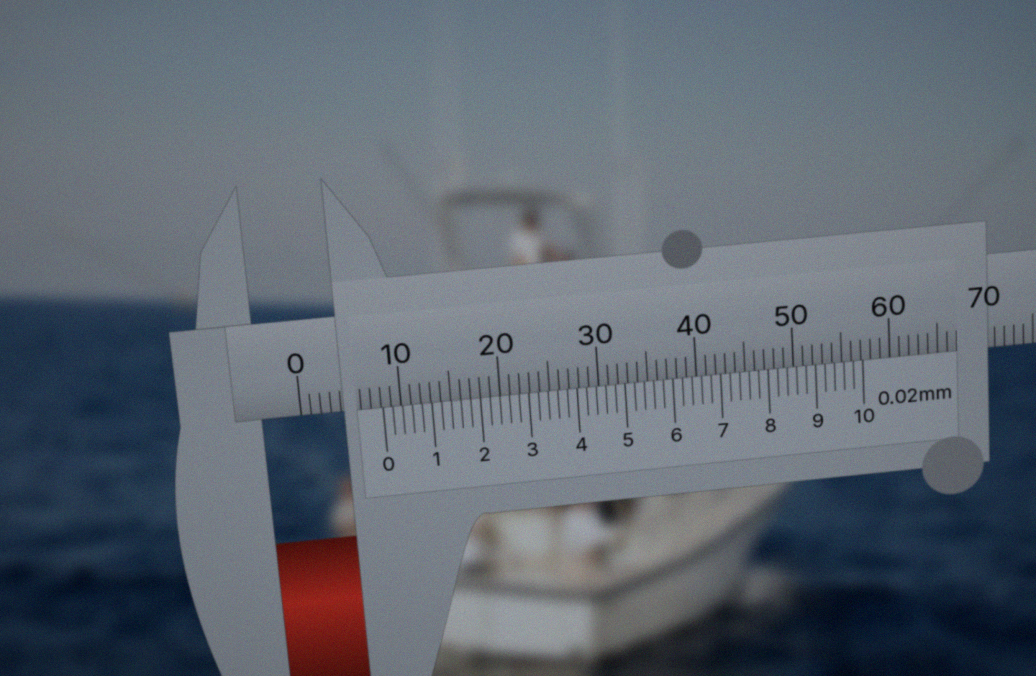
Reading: 8.2 mm
